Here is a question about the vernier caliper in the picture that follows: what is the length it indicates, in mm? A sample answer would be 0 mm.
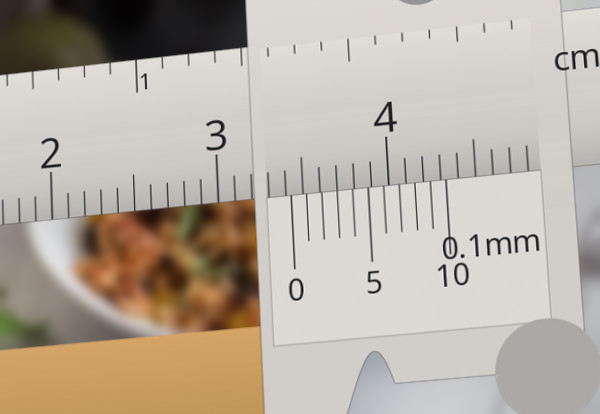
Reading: 34.3 mm
